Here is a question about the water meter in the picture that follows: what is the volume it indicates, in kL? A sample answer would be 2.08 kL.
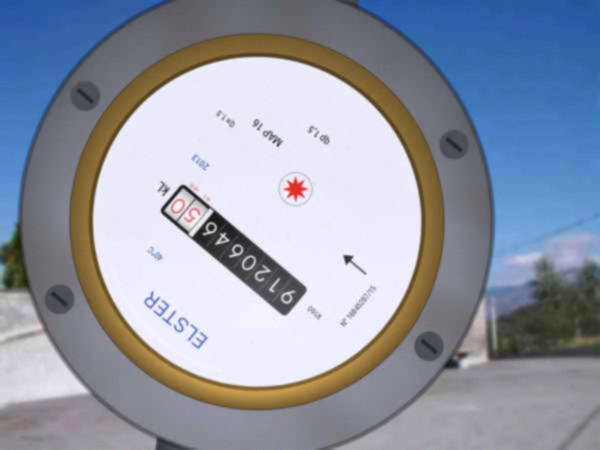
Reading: 9120646.50 kL
